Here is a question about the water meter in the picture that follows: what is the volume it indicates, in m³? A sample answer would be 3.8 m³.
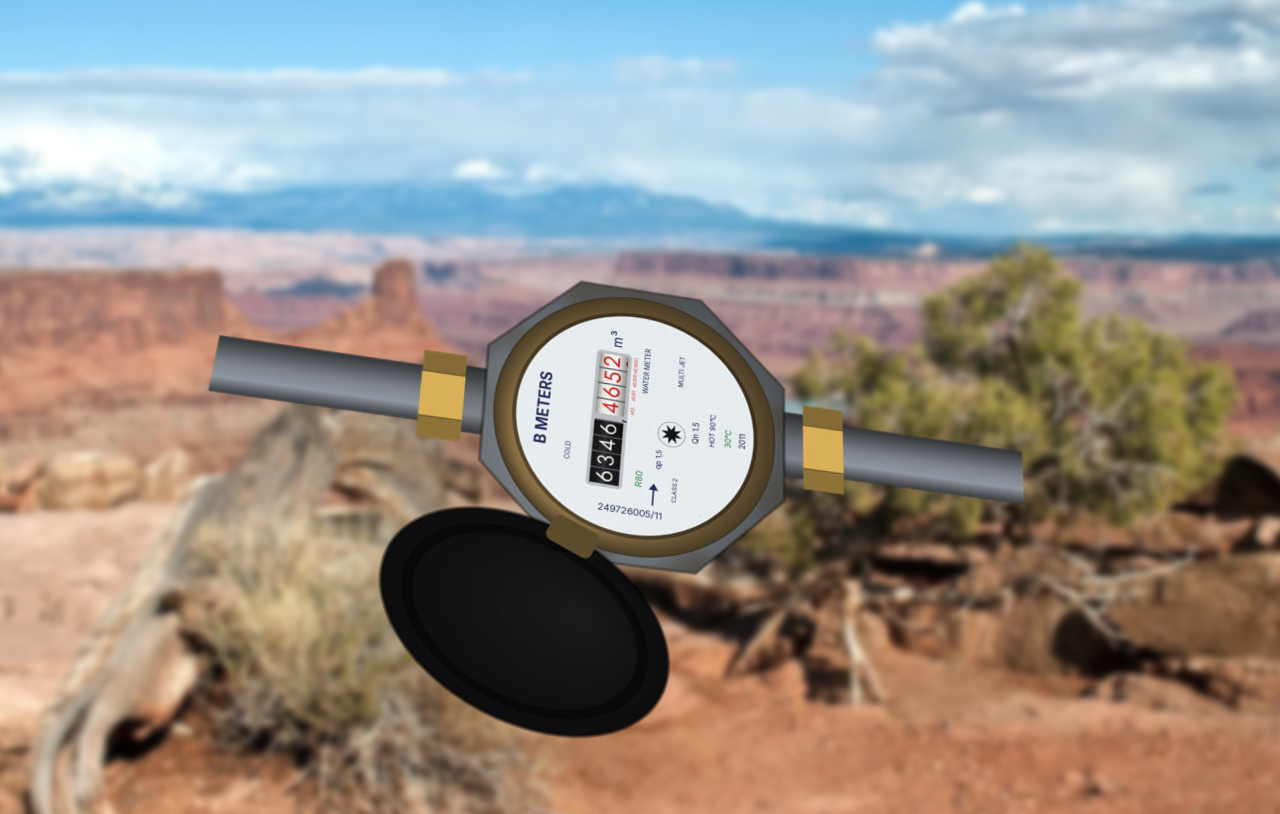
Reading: 6346.4652 m³
